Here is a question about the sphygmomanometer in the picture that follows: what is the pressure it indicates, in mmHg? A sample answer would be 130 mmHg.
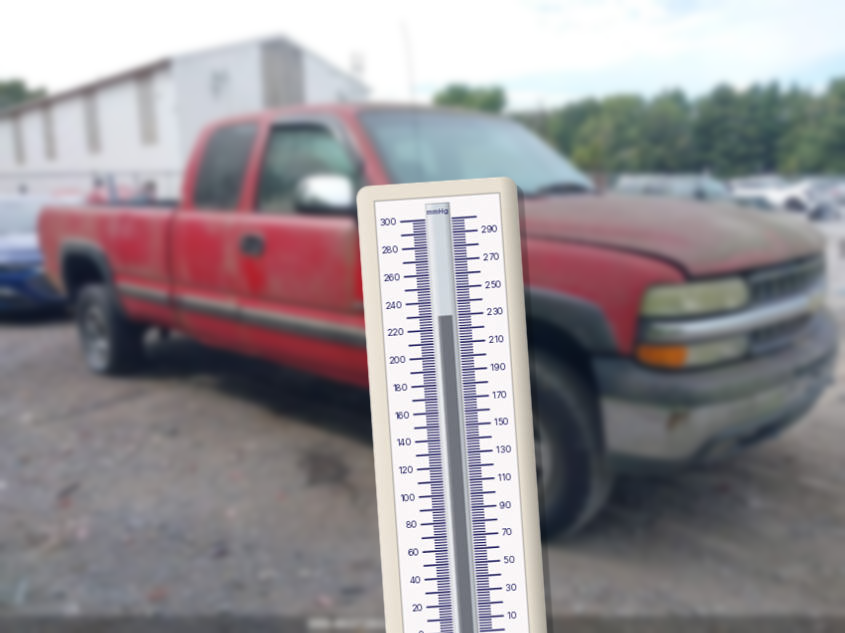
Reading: 230 mmHg
